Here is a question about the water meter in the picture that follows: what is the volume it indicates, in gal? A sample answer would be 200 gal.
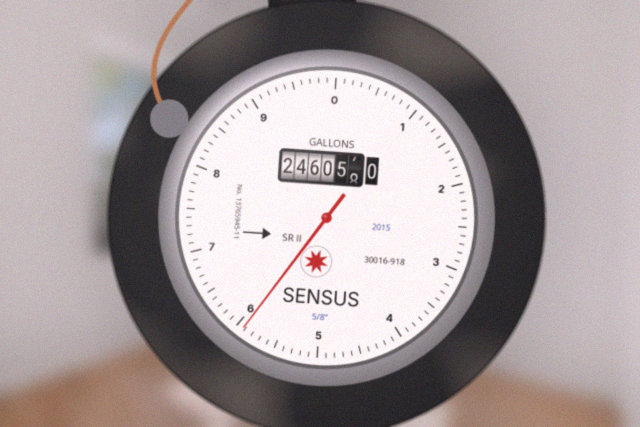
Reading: 2460575.9 gal
